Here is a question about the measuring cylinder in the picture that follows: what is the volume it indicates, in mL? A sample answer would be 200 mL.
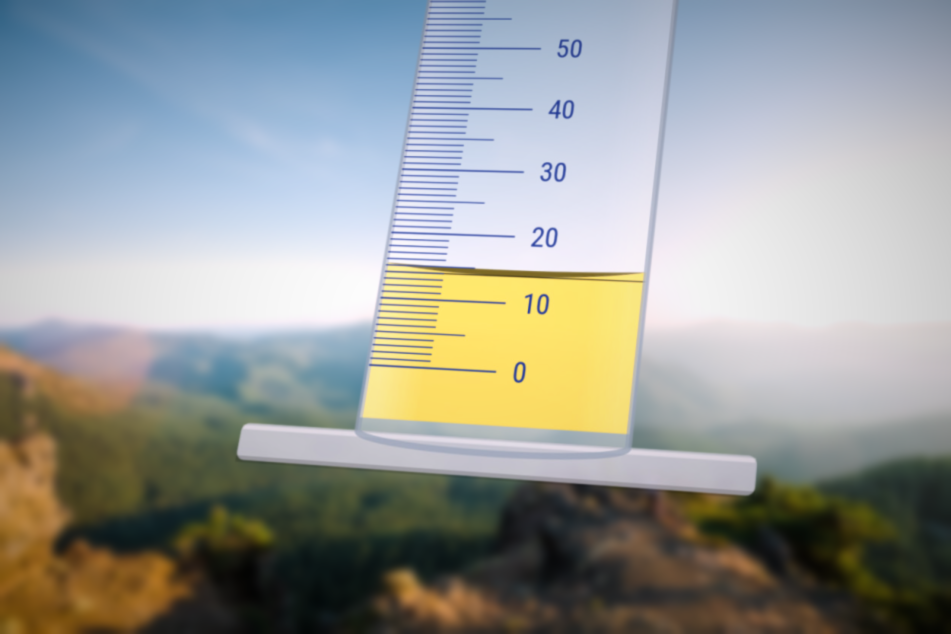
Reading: 14 mL
